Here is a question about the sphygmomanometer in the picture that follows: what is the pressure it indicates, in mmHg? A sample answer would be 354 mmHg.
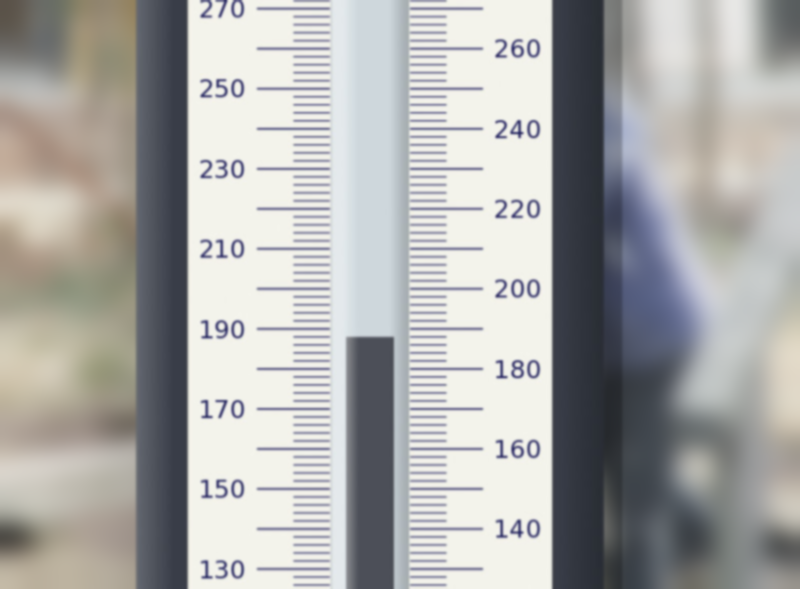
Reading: 188 mmHg
